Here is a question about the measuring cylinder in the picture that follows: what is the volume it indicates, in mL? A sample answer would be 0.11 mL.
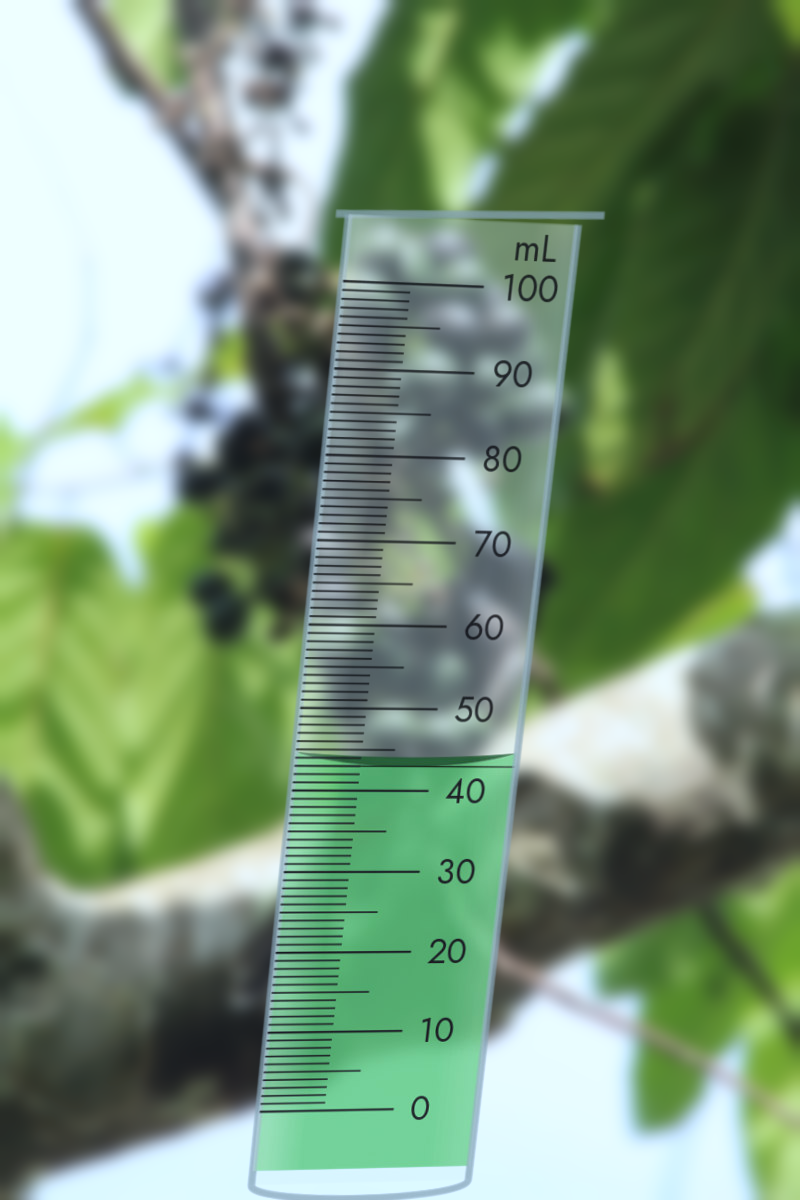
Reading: 43 mL
